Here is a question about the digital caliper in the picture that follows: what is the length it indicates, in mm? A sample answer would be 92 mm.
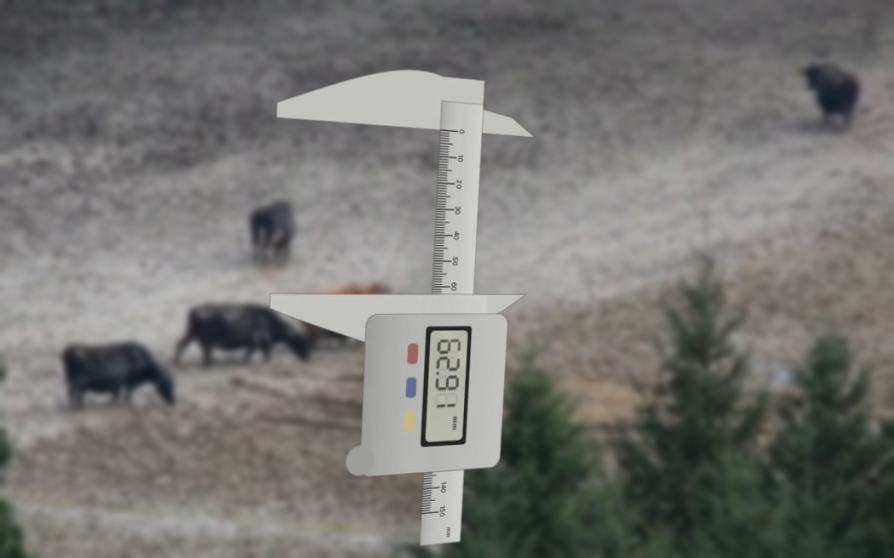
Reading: 62.91 mm
